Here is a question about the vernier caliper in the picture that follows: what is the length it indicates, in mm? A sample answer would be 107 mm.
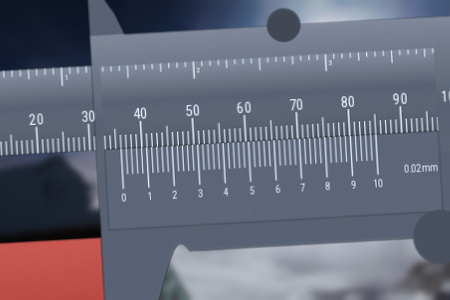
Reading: 36.0 mm
